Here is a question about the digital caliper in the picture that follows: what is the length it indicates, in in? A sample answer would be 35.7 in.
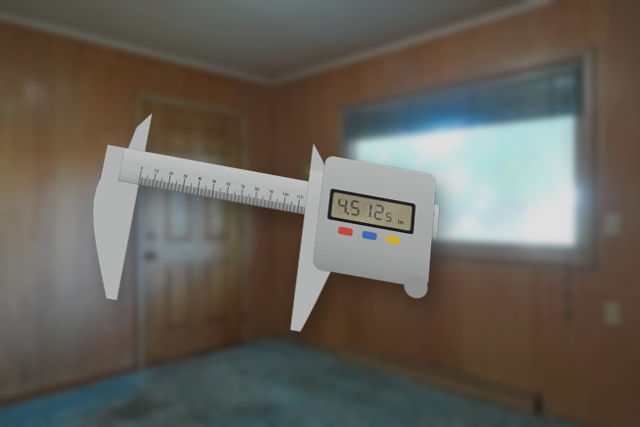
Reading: 4.5125 in
